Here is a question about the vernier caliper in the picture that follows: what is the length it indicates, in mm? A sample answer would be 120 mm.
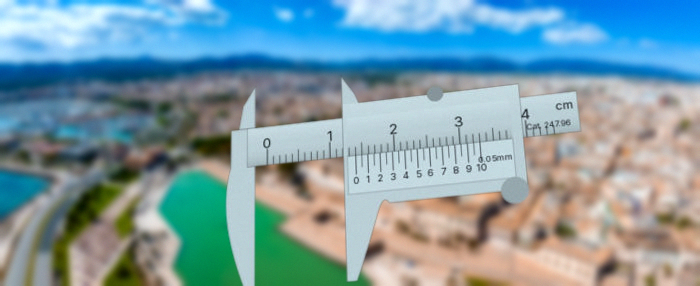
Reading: 14.0 mm
